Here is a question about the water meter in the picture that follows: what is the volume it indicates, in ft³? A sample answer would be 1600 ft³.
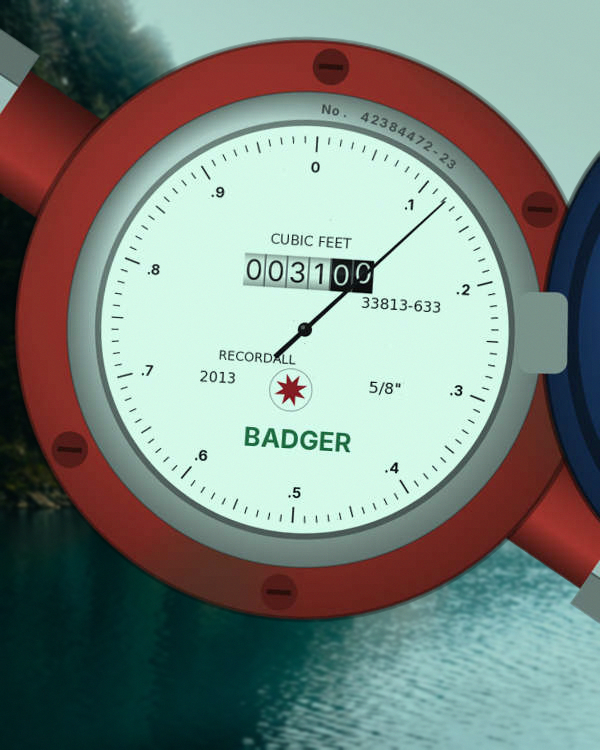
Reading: 3100.12 ft³
